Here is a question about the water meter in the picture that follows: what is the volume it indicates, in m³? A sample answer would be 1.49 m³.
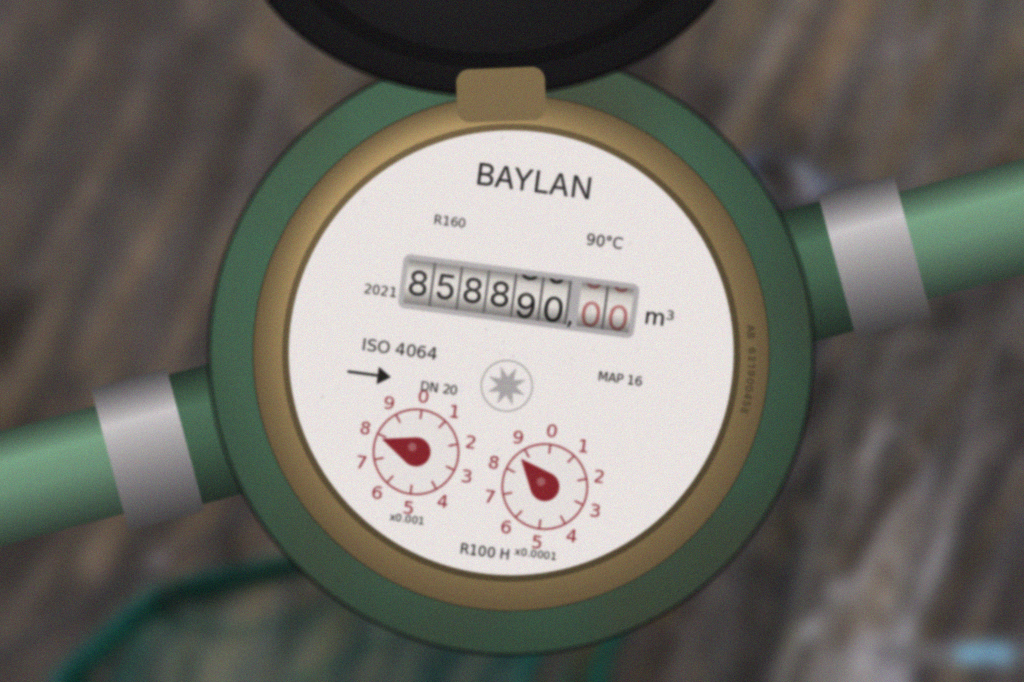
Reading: 858889.9978 m³
